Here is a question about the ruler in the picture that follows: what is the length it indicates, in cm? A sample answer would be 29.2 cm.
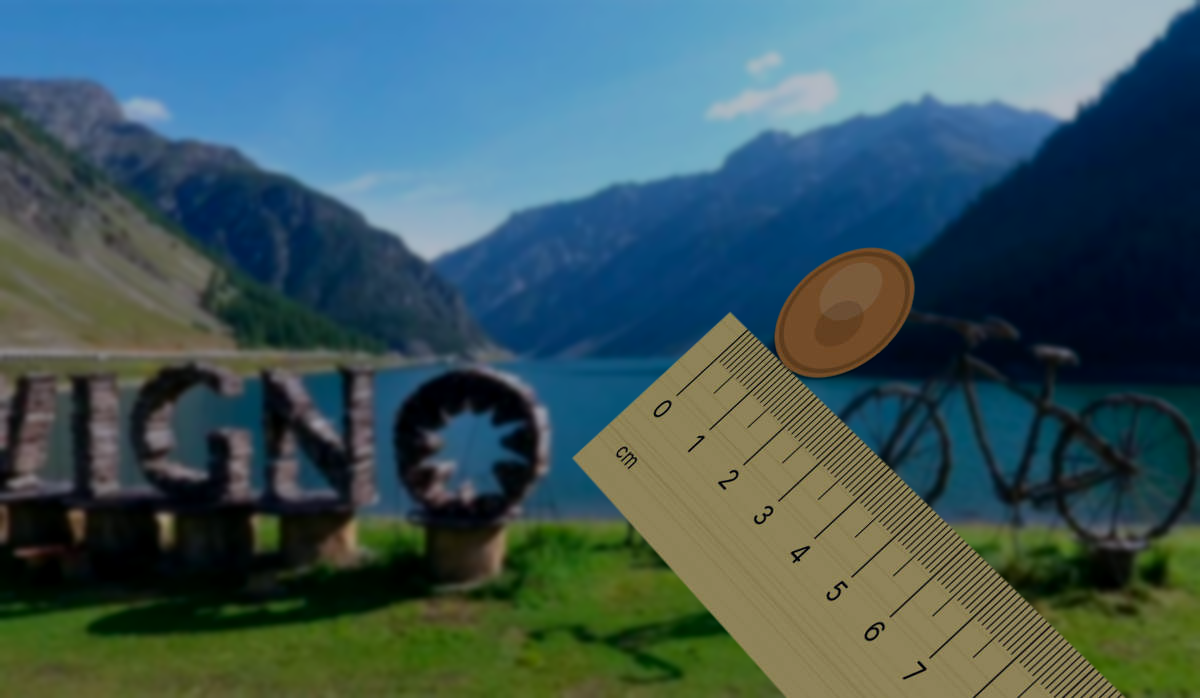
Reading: 2.2 cm
